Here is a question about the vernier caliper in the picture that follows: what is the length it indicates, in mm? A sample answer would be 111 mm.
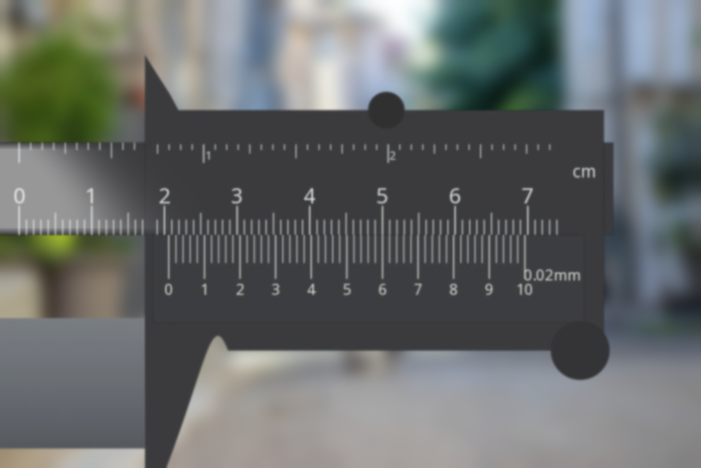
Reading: 20.6 mm
